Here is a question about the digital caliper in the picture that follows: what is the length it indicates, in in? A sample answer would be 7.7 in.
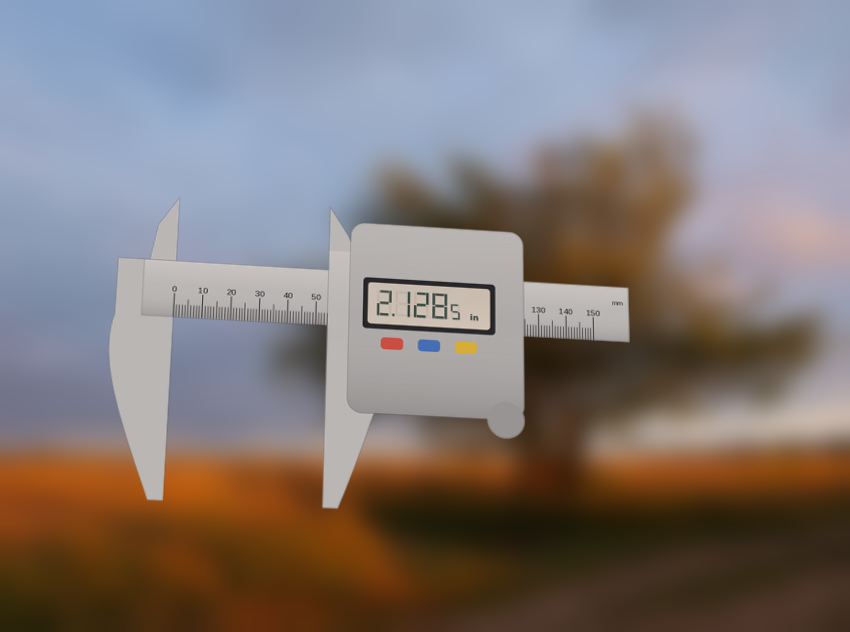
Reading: 2.1285 in
